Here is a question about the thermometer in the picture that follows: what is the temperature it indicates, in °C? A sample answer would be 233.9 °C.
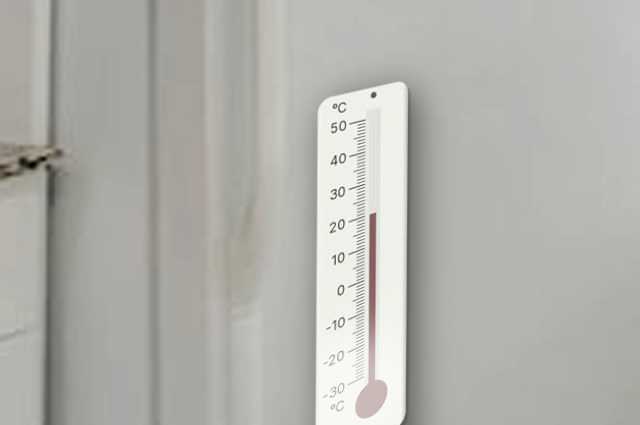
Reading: 20 °C
